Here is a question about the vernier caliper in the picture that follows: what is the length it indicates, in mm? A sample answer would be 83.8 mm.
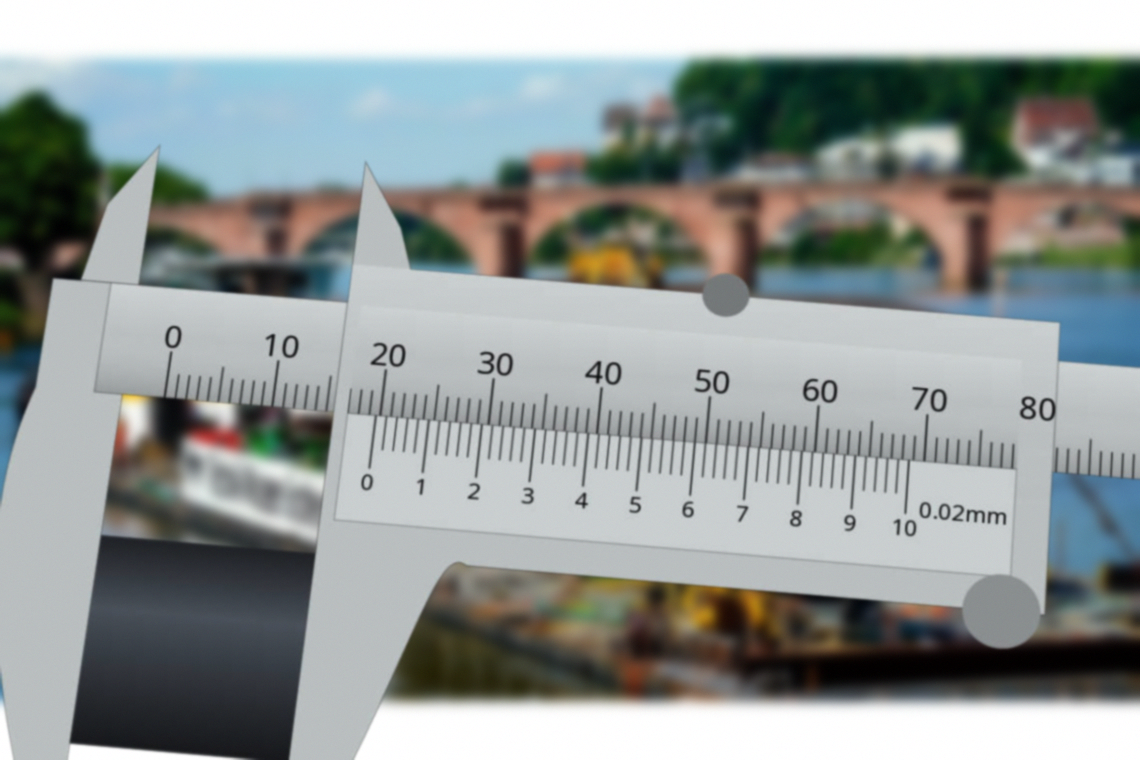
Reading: 19.6 mm
